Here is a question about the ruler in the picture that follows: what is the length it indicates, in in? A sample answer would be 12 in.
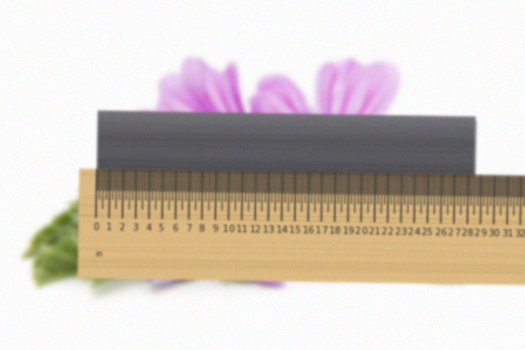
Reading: 28.5 in
